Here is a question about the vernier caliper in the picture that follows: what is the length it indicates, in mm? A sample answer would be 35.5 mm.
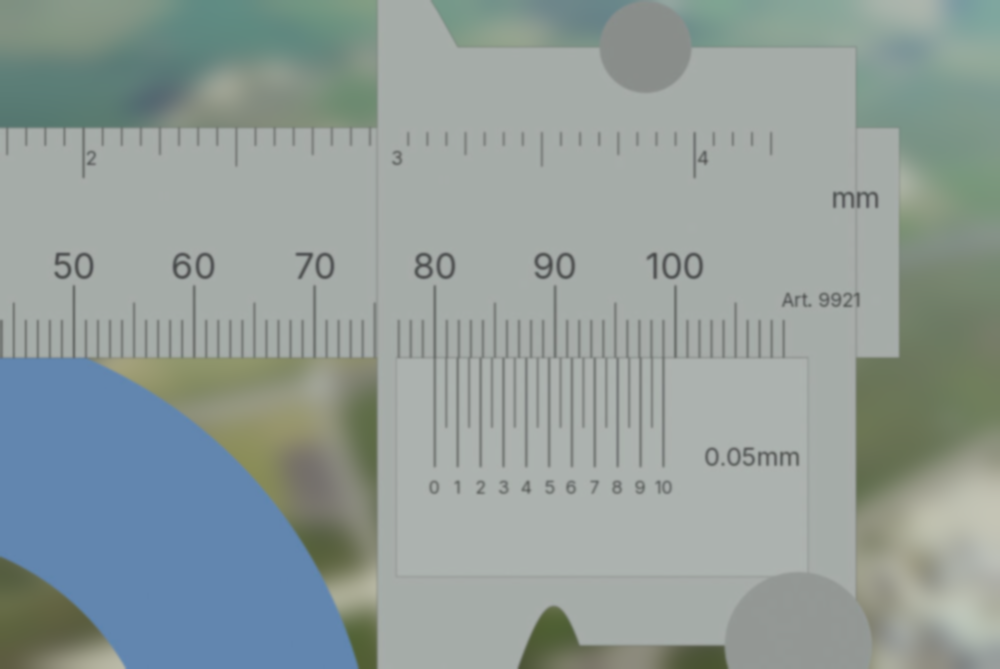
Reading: 80.0 mm
